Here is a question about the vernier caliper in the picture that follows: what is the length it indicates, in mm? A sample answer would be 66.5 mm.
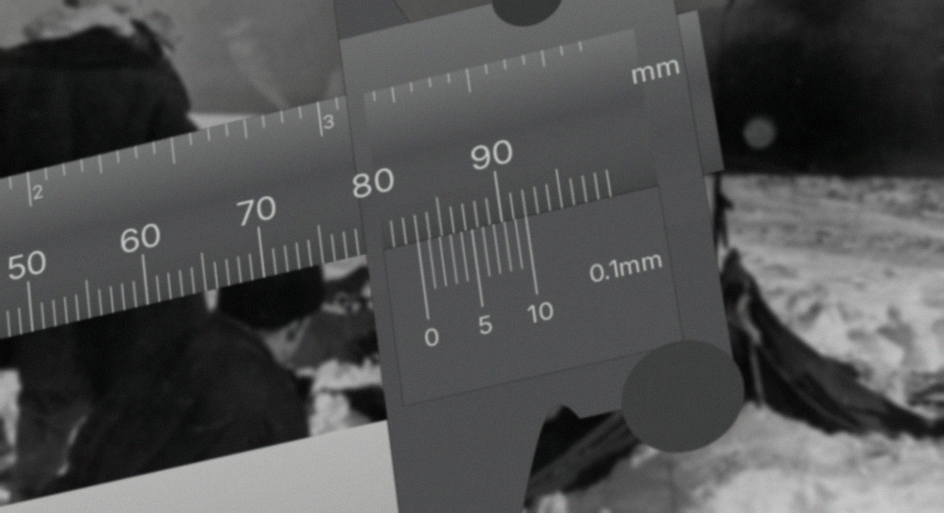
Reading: 83.0 mm
